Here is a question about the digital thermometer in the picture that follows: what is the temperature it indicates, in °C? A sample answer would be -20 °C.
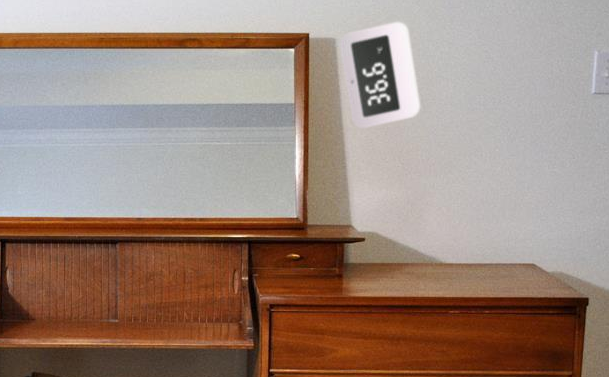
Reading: 36.6 °C
